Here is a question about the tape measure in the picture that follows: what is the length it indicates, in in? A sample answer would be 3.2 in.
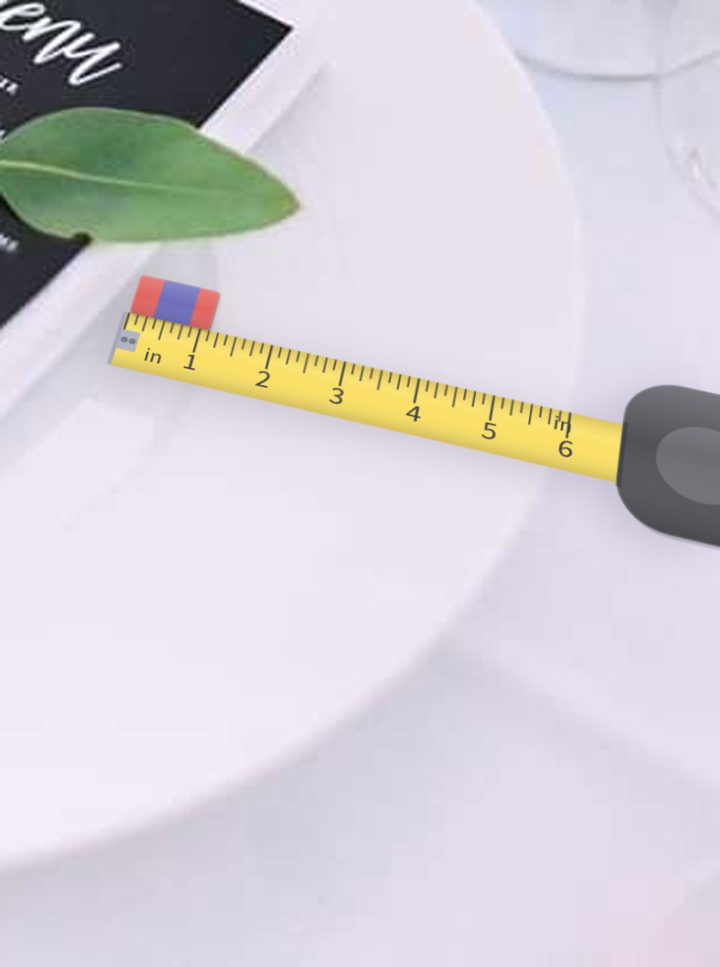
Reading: 1.125 in
